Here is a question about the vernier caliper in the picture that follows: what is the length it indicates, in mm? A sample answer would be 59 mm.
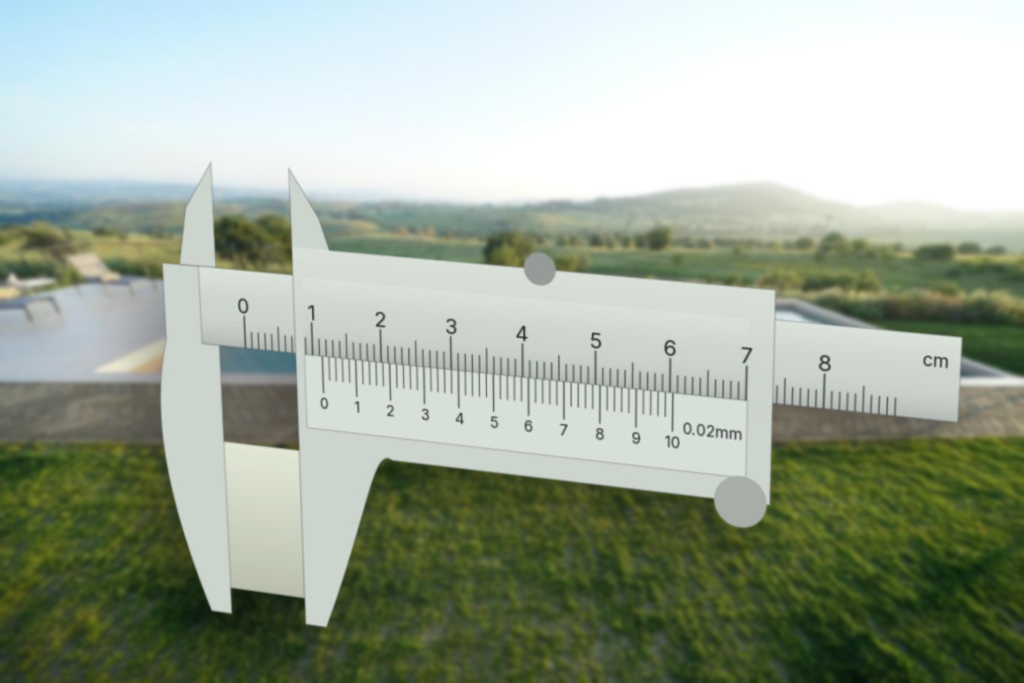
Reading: 11.4 mm
